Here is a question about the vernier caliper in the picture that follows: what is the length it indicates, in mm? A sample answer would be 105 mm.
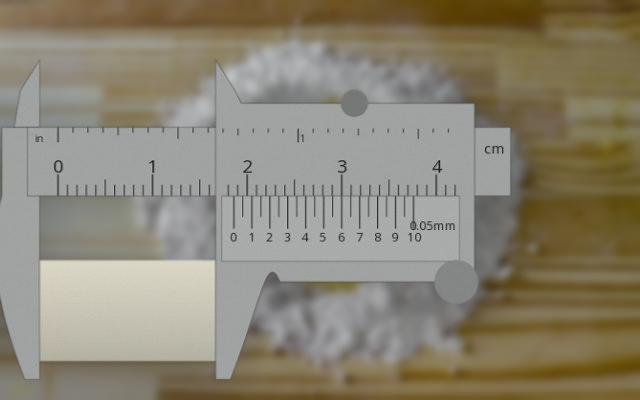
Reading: 18.6 mm
